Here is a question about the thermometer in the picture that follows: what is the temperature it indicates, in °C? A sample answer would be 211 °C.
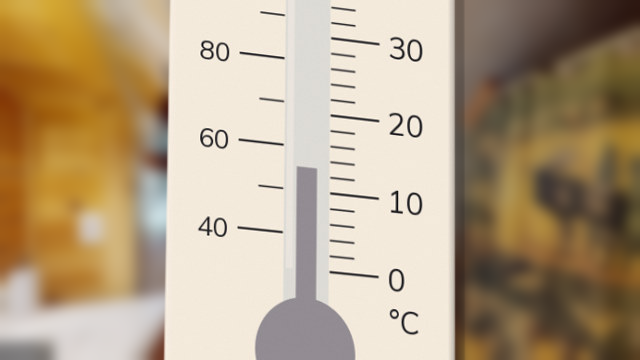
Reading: 13 °C
